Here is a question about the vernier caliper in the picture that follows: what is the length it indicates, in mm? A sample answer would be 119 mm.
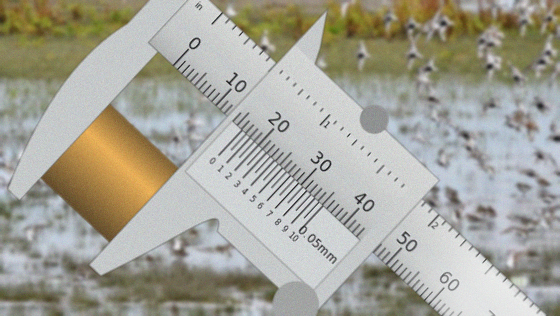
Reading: 16.2 mm
